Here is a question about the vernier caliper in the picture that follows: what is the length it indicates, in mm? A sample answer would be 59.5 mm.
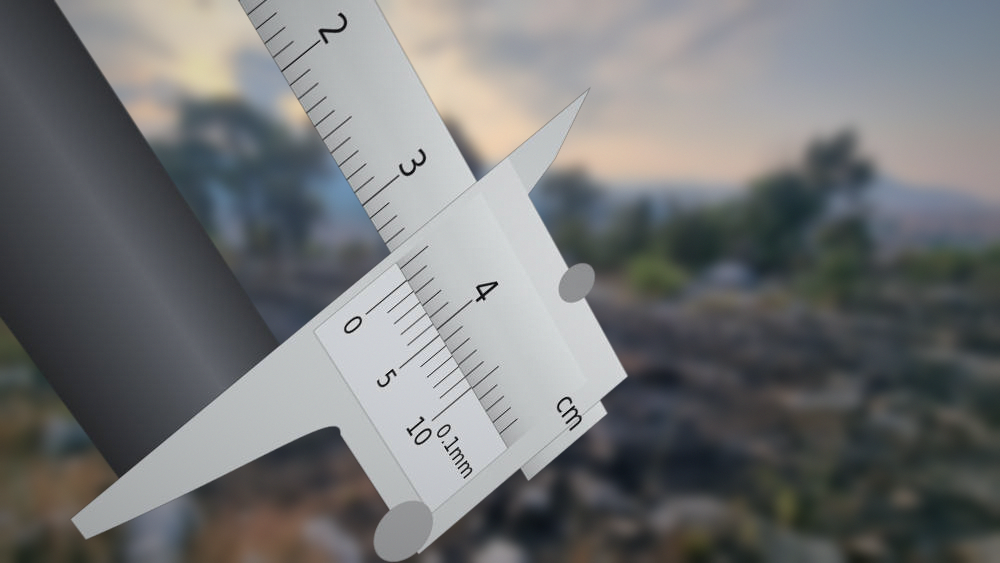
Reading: 35.9 mm
